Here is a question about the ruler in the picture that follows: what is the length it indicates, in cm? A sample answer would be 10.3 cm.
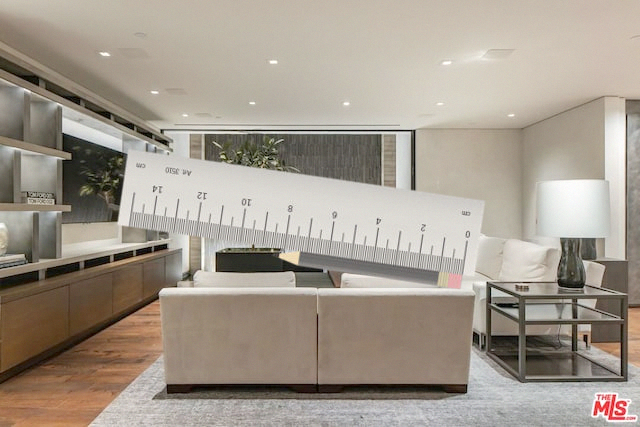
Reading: 8.5 cm
